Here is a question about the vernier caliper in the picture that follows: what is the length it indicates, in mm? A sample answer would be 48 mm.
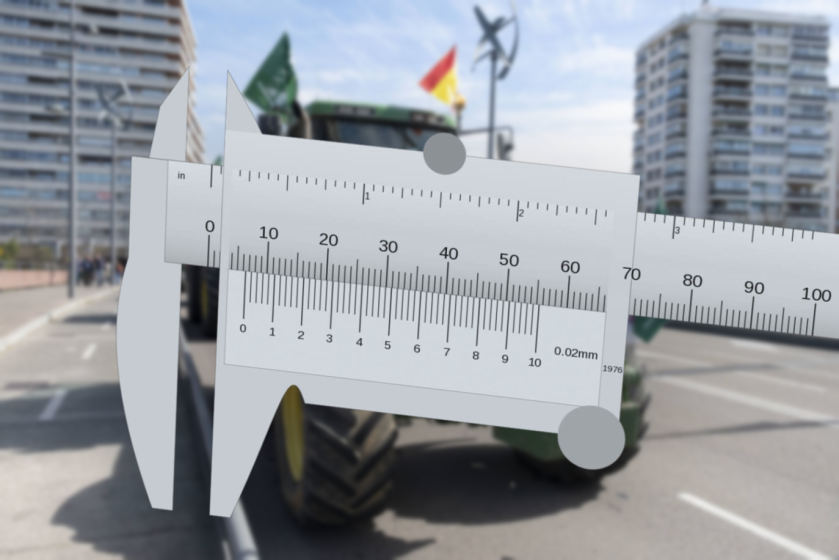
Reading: 6.4 mm
